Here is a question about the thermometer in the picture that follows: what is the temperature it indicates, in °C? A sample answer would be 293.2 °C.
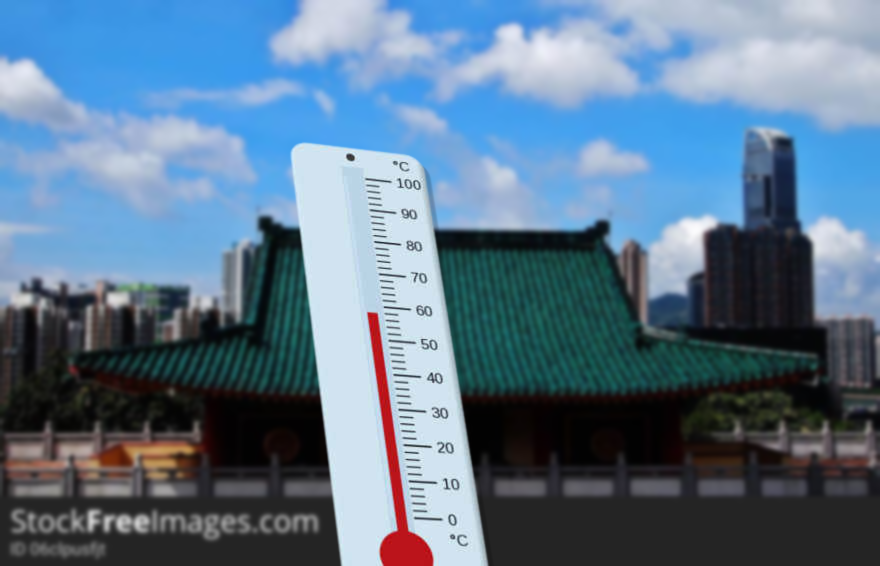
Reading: 58 °C
